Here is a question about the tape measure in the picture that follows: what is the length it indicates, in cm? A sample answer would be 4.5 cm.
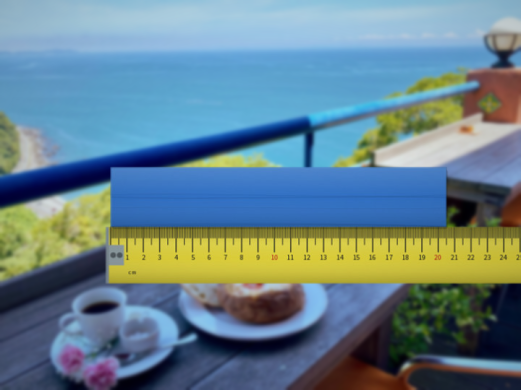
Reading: 20.5 cm
